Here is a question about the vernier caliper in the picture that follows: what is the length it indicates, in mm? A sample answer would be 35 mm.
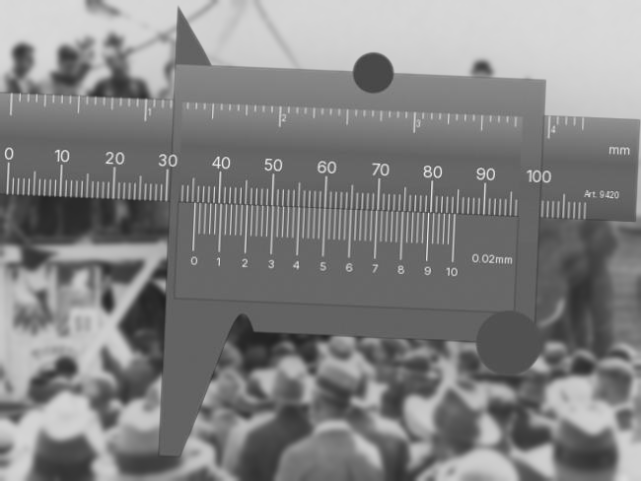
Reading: 35.5 mm
